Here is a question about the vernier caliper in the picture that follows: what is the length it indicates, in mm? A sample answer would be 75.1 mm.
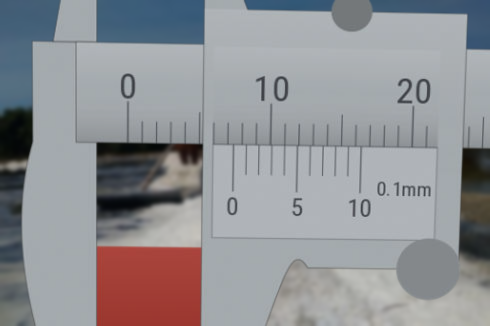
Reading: 7.4 mm
